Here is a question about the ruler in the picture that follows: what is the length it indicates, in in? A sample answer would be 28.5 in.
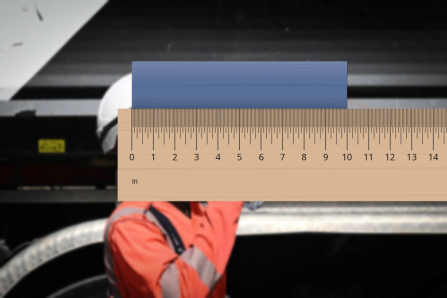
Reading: 10 in
